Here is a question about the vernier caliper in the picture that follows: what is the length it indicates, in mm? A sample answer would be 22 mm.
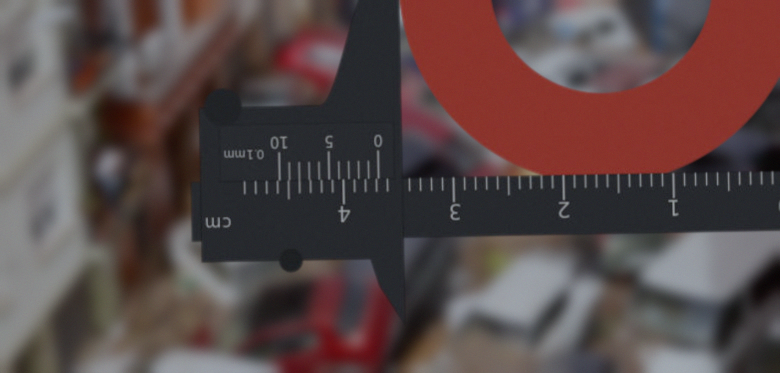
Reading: 36.8 mm
